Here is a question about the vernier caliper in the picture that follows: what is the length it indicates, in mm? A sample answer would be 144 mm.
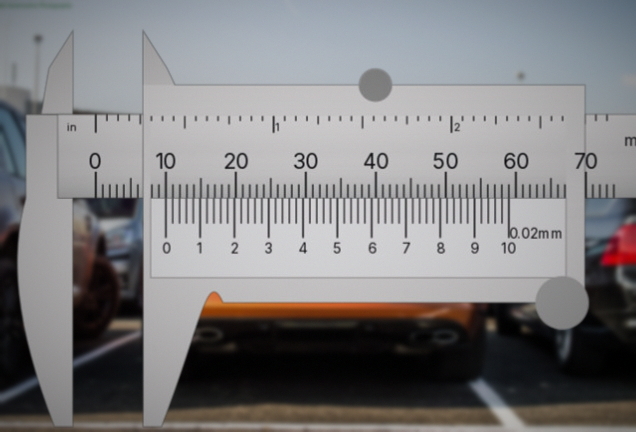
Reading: 10.0 mm
